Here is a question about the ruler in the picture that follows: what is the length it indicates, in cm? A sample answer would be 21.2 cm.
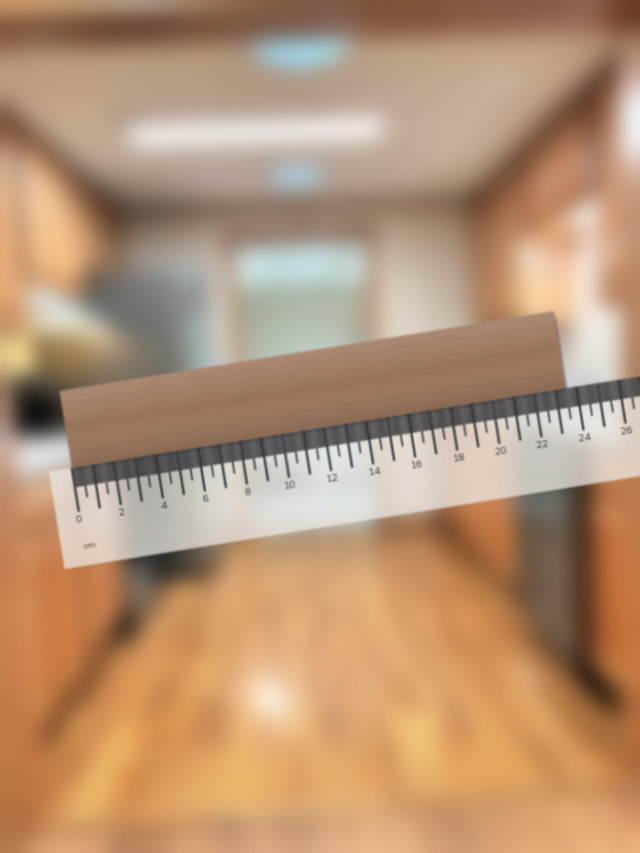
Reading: 23.5 cm
